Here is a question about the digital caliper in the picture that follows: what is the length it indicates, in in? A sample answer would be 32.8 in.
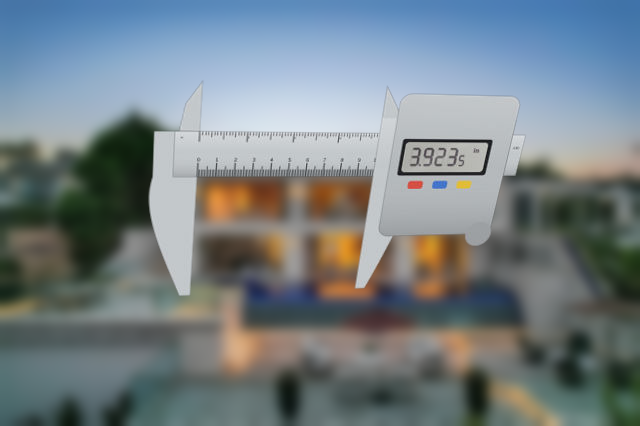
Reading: 3.9235 in
